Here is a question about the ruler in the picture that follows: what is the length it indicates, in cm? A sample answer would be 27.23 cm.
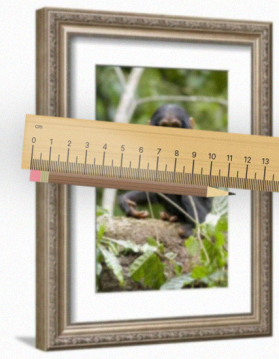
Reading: 11.5 cm
